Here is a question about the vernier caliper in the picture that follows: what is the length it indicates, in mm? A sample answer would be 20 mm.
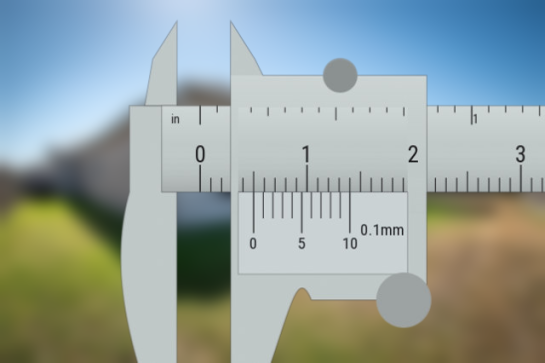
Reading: 5.0 mm
